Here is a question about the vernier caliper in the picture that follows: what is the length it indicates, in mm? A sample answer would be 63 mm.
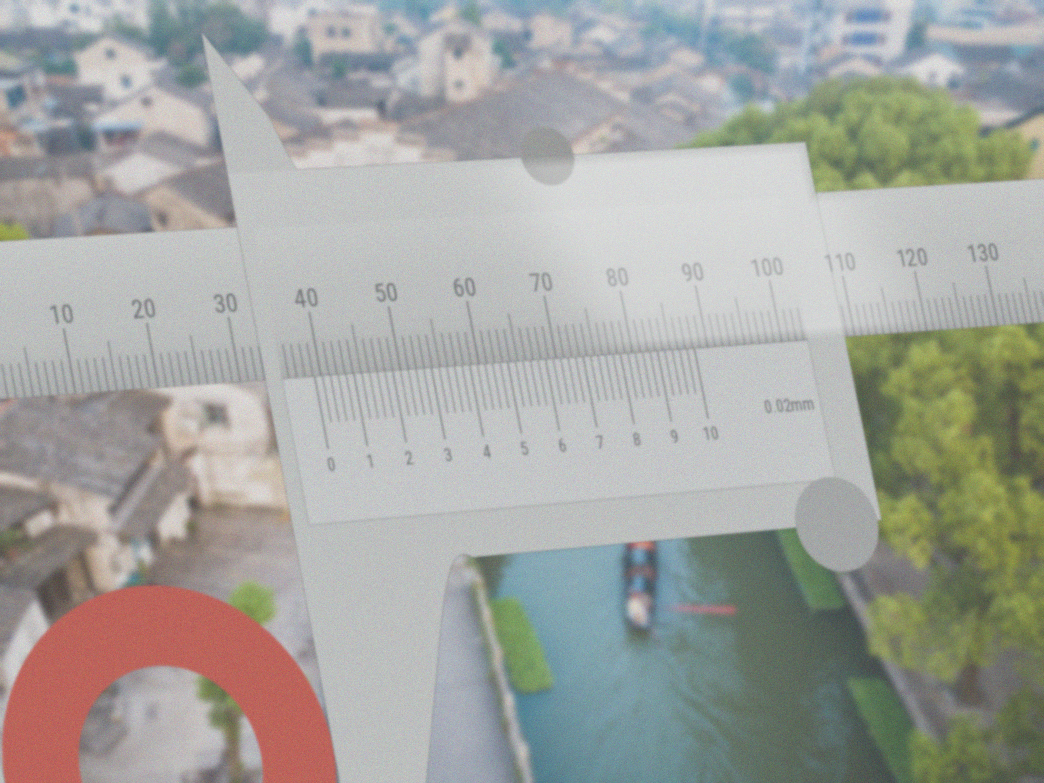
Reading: 39.2 mm
